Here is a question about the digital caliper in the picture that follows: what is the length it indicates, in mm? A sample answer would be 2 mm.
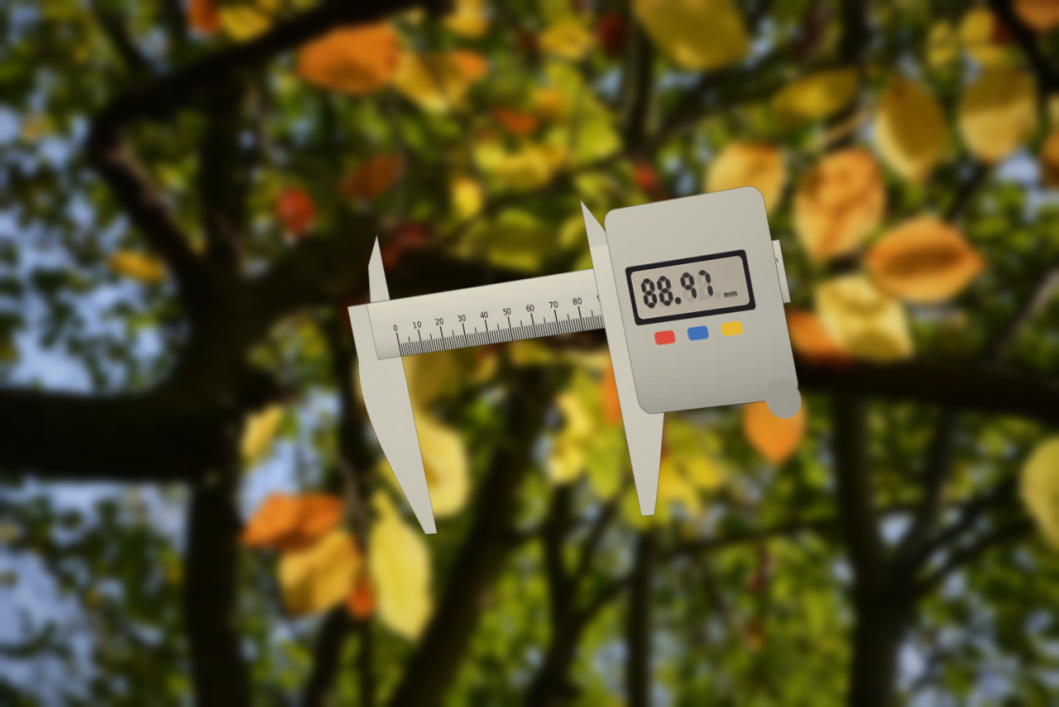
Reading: 88.97 mm
